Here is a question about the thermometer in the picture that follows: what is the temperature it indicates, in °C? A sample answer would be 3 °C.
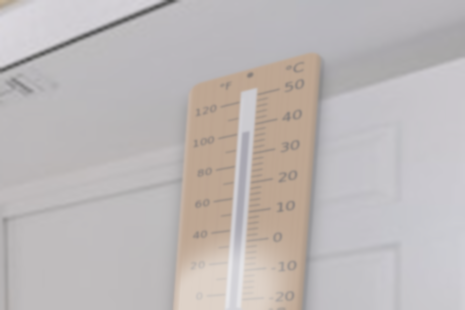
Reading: 38 °C
